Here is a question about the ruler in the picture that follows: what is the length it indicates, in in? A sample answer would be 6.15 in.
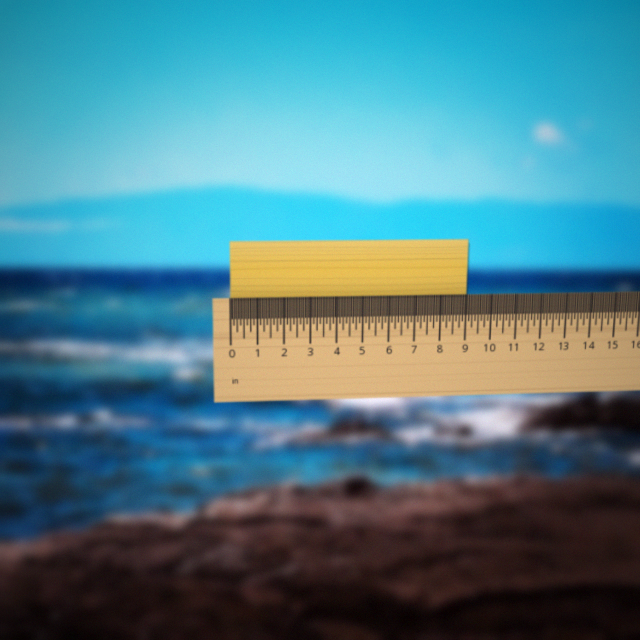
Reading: 9 in
